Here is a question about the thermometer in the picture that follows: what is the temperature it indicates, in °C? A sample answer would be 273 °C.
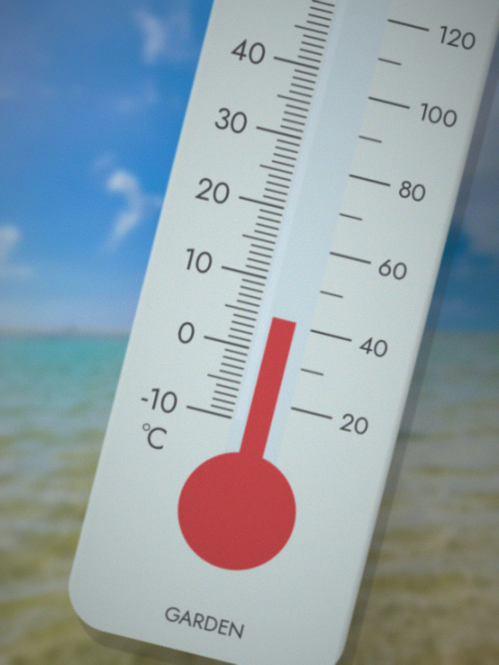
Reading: 5 °C
